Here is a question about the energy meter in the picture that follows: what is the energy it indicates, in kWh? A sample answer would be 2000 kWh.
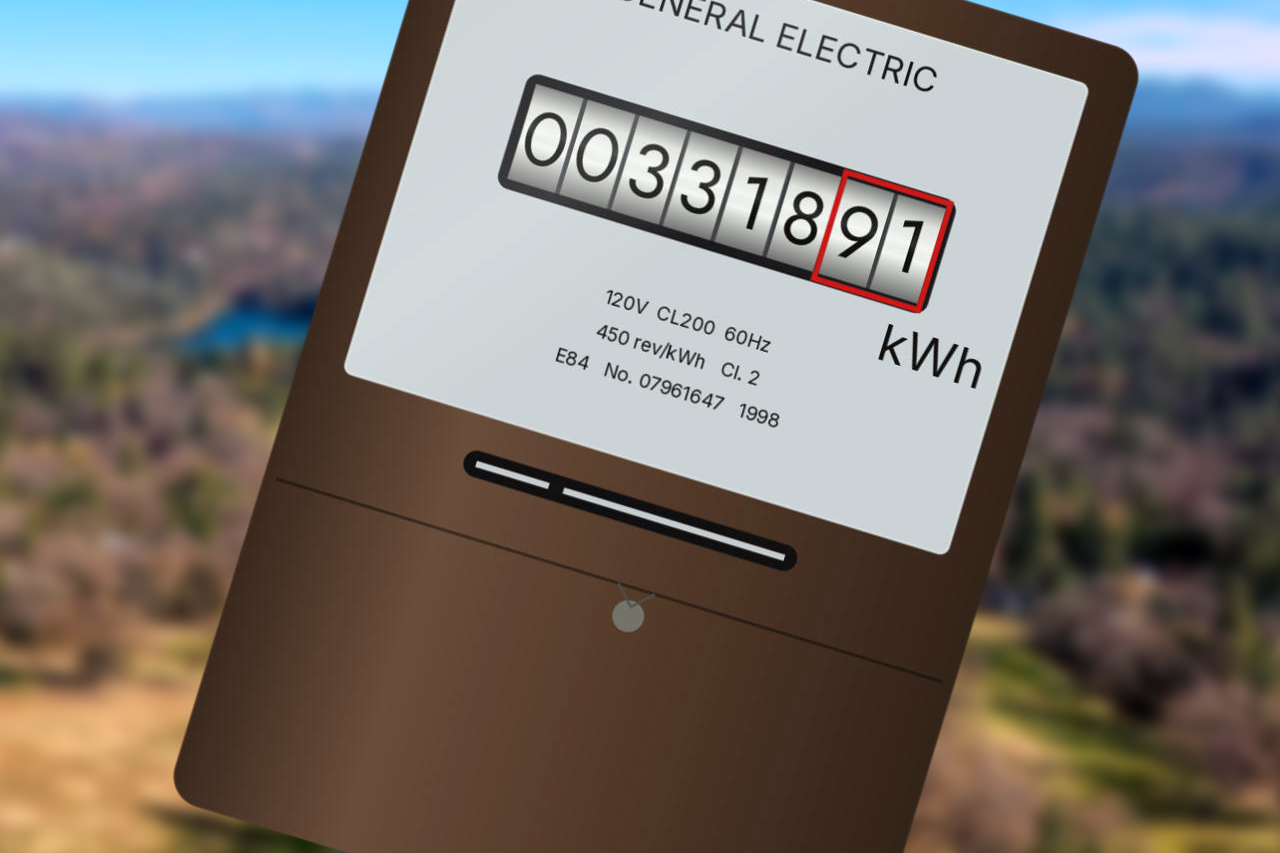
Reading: 3318.91 kWh
